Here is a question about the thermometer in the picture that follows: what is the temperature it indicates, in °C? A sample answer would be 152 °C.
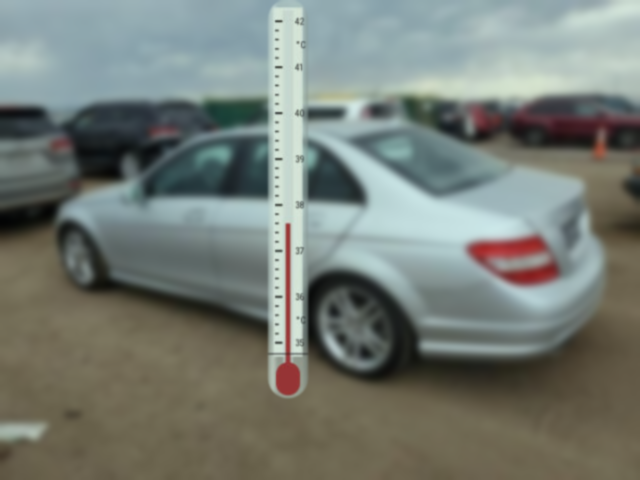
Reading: 37.6 °C
